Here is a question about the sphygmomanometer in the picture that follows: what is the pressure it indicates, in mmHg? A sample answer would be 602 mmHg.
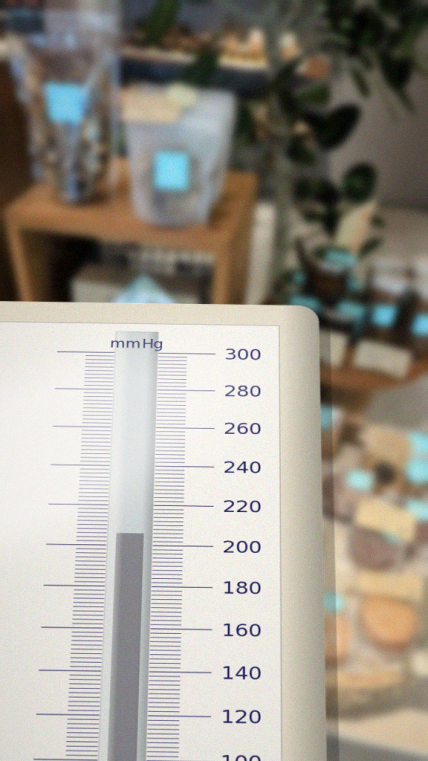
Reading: 206 mmHg
